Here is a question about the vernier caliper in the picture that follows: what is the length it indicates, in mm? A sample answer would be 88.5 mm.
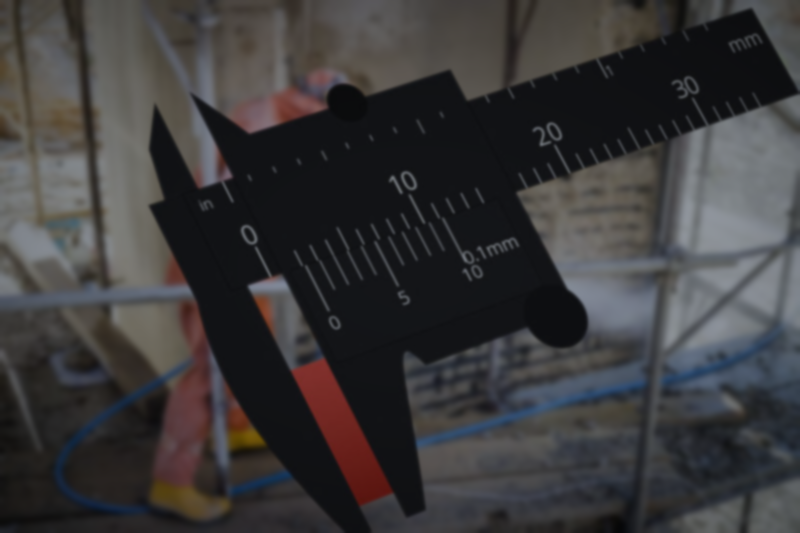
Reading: 2.2 mm
